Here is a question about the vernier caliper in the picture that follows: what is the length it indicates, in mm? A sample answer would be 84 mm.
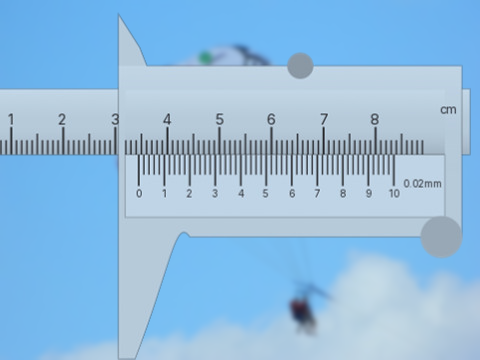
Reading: 34.5 mm
